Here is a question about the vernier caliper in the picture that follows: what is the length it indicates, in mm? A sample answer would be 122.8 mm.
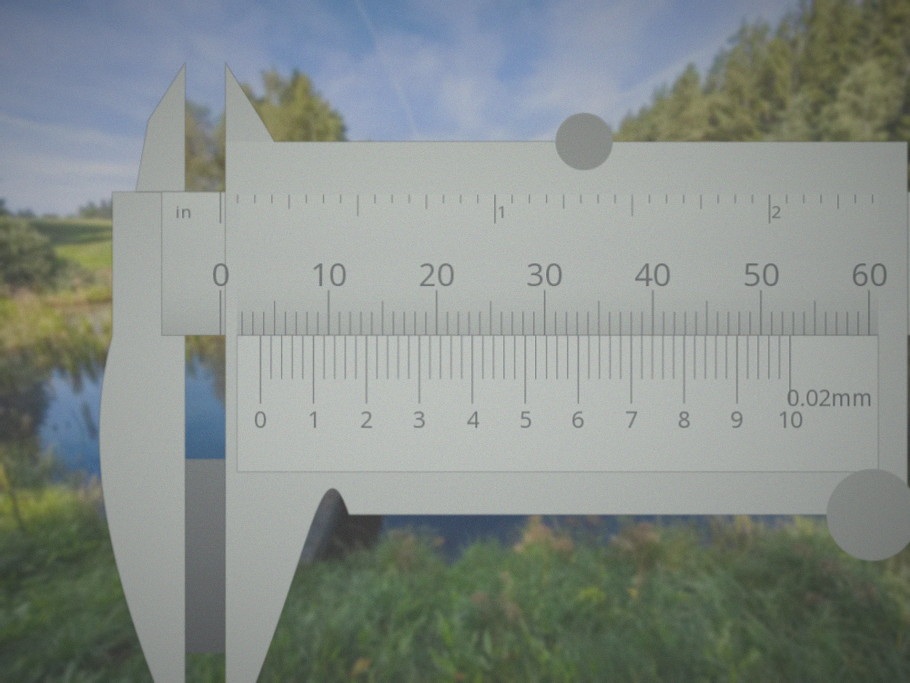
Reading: 3.7 mm
